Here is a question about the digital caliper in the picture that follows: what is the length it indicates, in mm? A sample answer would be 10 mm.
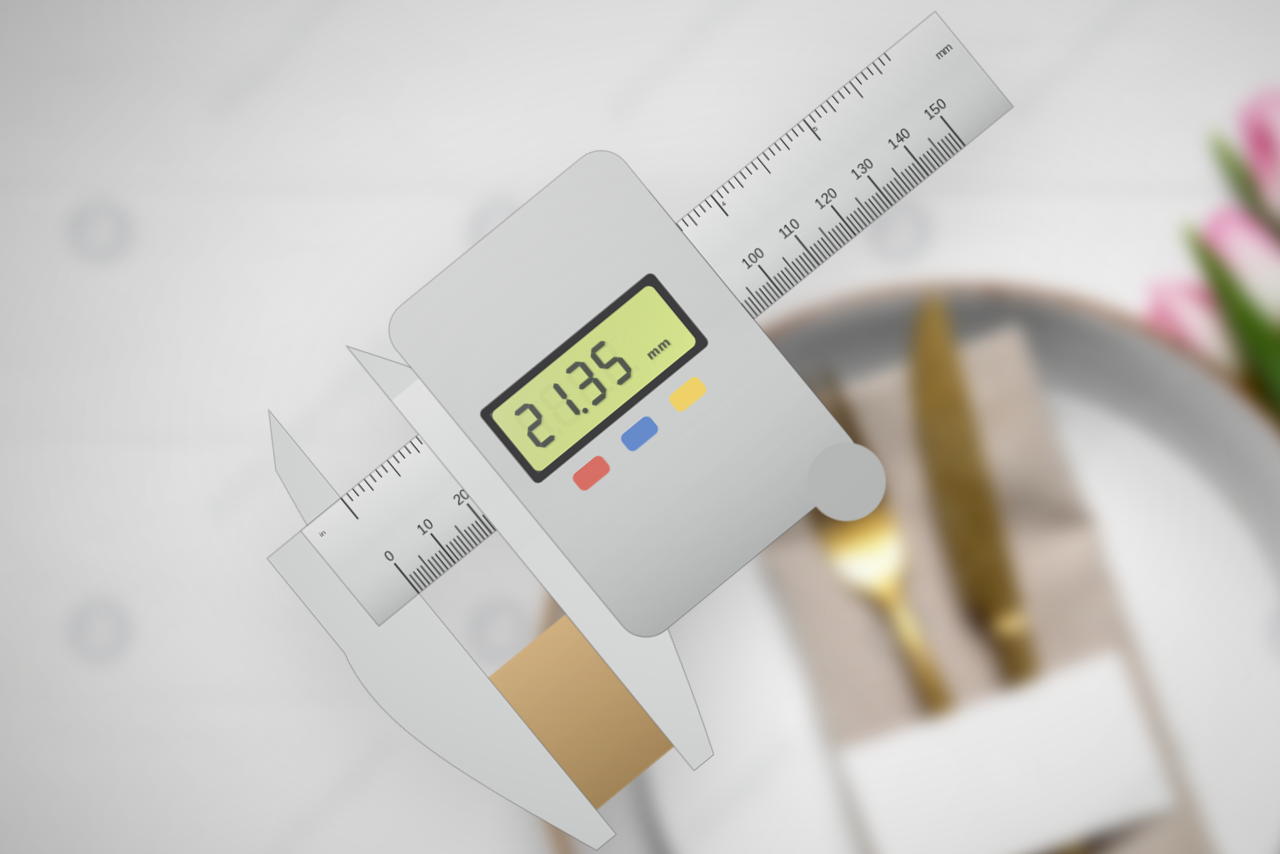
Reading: 21.35 mm
